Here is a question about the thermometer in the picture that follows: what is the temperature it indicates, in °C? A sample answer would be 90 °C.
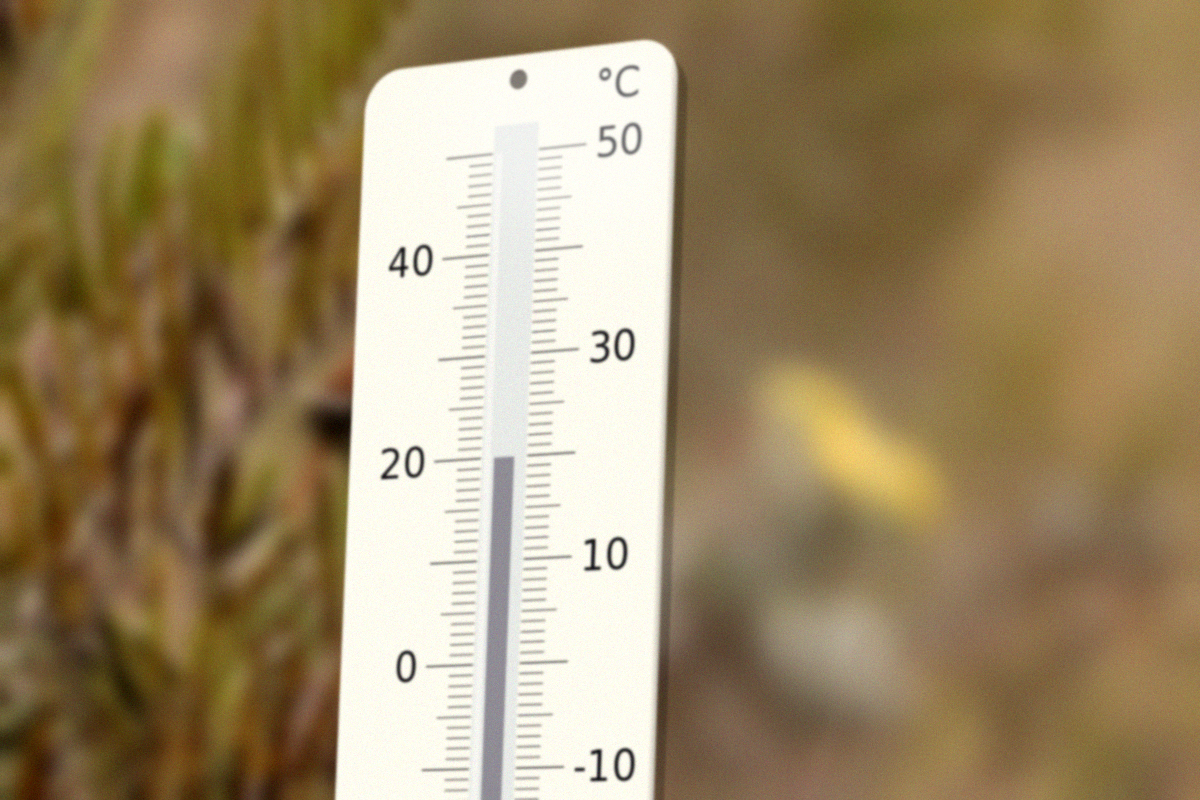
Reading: 20 °C
